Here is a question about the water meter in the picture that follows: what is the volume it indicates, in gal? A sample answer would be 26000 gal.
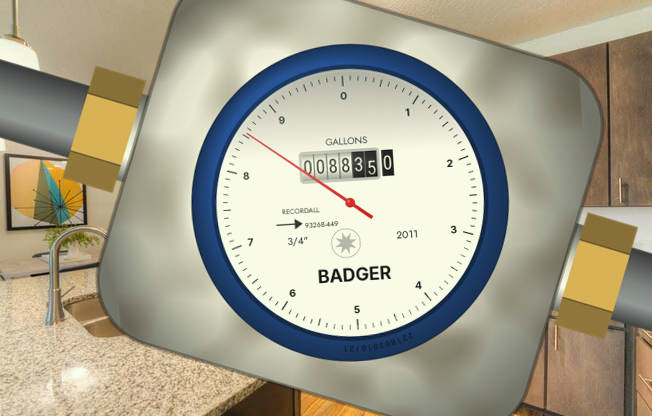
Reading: 88348.5 gal
